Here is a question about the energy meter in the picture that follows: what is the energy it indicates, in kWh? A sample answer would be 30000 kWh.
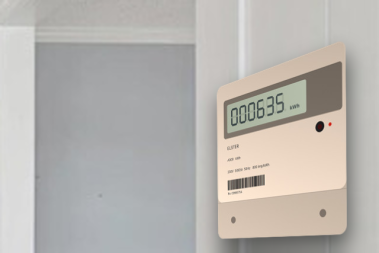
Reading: 635 kWh
